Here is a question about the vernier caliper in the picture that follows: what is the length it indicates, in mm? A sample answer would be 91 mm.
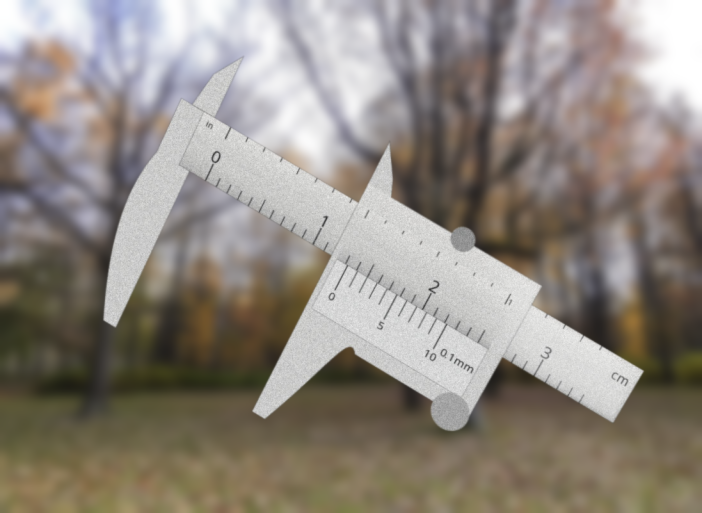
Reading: 13.2 mm
